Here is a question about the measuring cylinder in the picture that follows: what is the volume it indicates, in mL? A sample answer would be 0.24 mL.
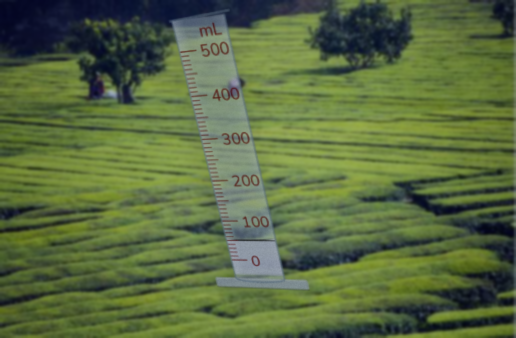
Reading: 50 mL
